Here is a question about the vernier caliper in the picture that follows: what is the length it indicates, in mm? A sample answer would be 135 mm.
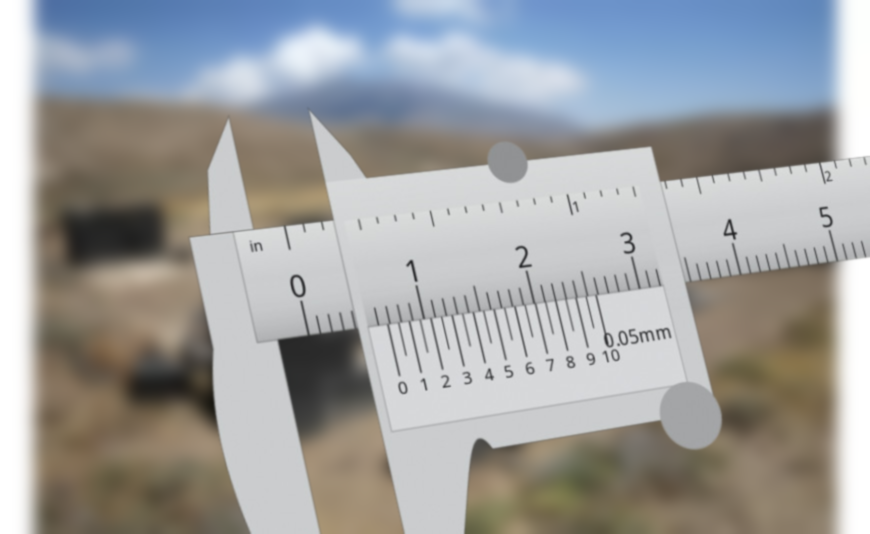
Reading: 6.8 mm
